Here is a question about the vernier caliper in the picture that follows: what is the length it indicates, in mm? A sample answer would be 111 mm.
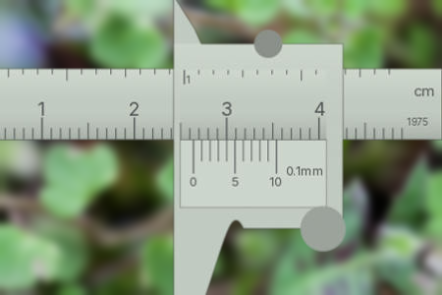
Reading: 26.4 mm
